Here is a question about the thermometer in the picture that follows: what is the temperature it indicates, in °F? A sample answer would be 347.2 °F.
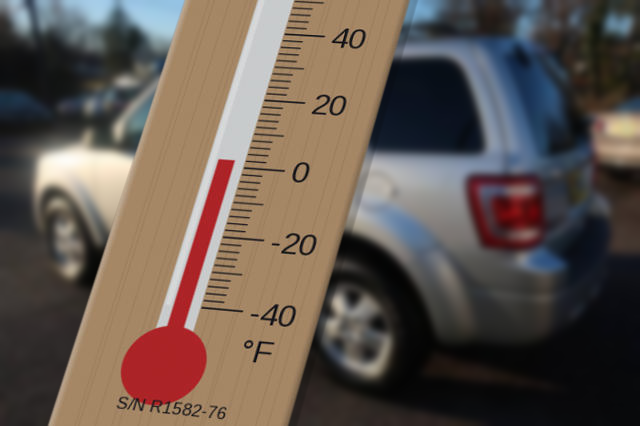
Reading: 2 °F
